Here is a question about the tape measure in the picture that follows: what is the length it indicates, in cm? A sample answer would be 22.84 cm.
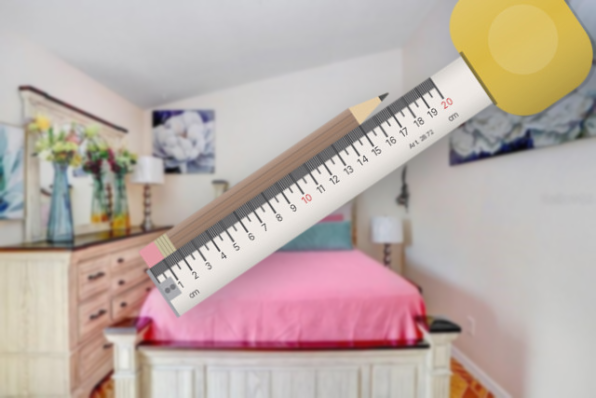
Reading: 17.5 cm
